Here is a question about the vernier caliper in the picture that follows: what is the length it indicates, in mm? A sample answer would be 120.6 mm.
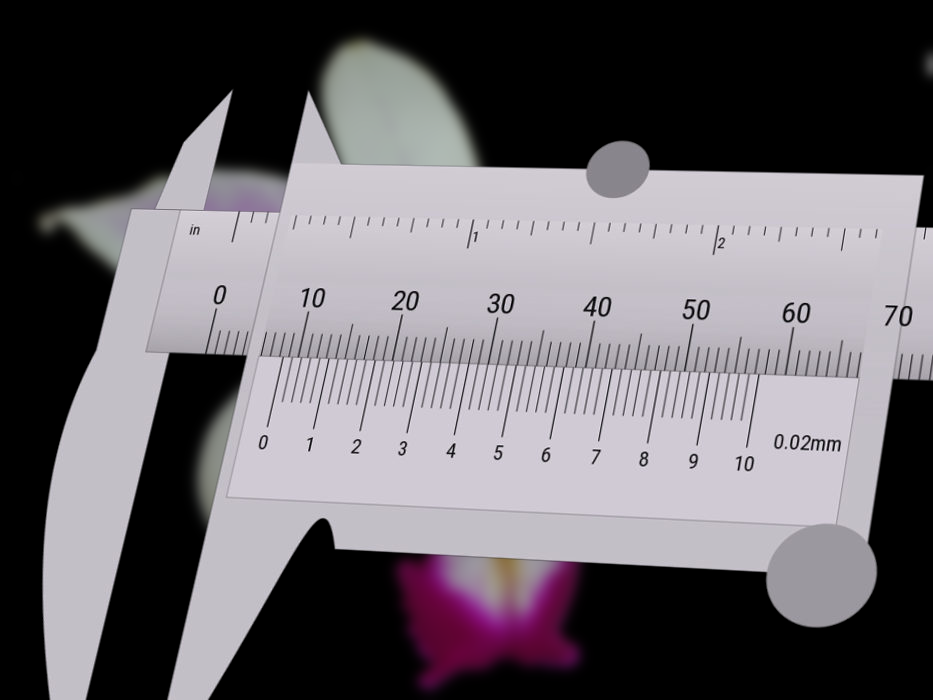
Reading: 8.4 mm
